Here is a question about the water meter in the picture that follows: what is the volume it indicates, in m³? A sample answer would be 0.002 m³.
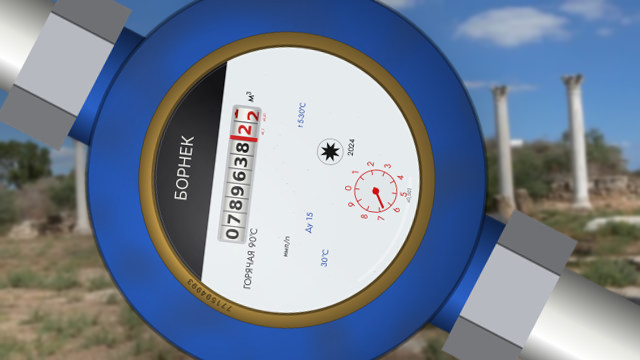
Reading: 789638.216 m³
